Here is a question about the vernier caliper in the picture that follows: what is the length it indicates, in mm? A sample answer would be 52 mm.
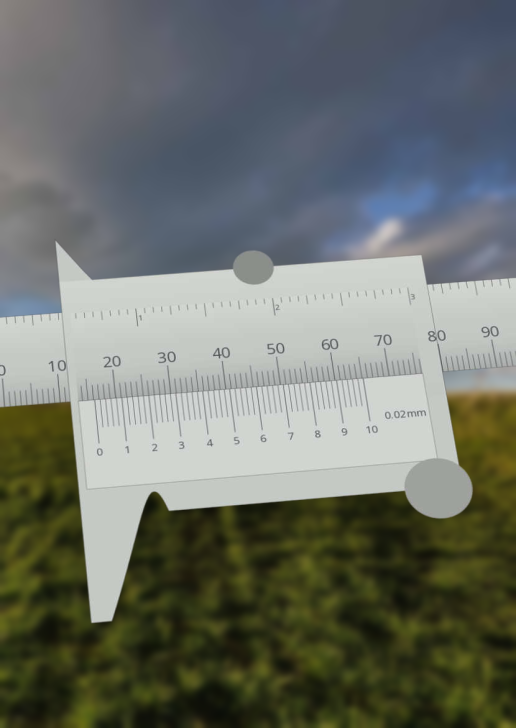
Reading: 16.2 mm
